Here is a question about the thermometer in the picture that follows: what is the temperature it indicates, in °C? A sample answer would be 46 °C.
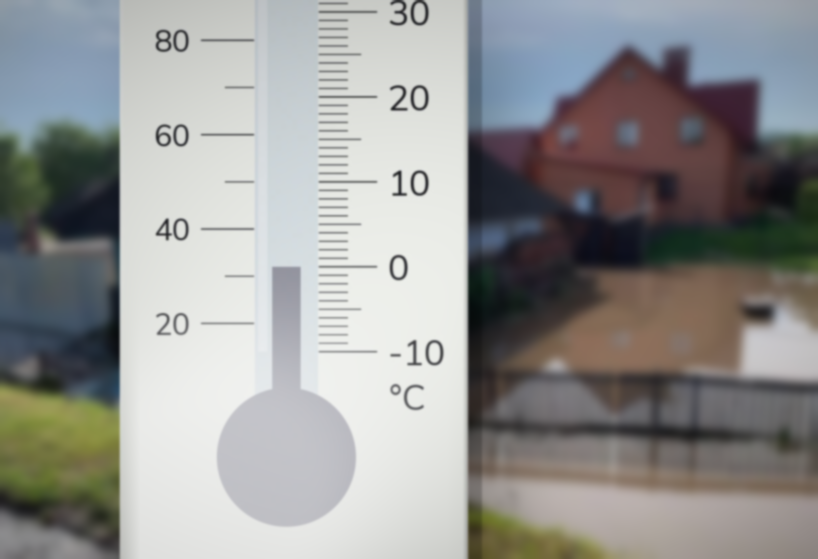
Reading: 0 °C
